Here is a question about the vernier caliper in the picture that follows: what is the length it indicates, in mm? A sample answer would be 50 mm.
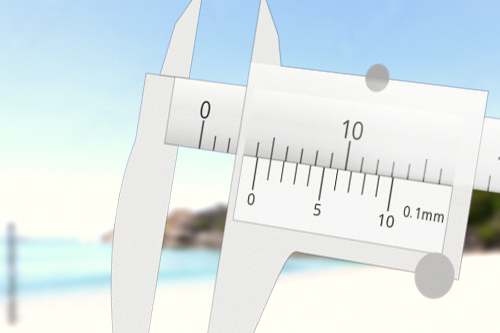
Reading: 4.1 mm
